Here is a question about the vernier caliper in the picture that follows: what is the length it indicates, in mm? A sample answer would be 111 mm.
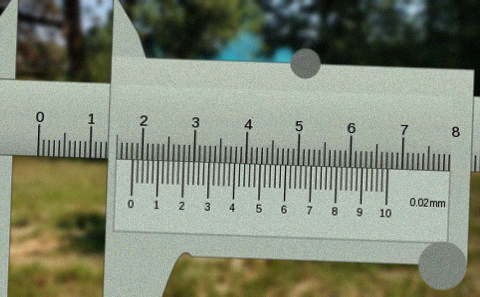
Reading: 18.2 mm
